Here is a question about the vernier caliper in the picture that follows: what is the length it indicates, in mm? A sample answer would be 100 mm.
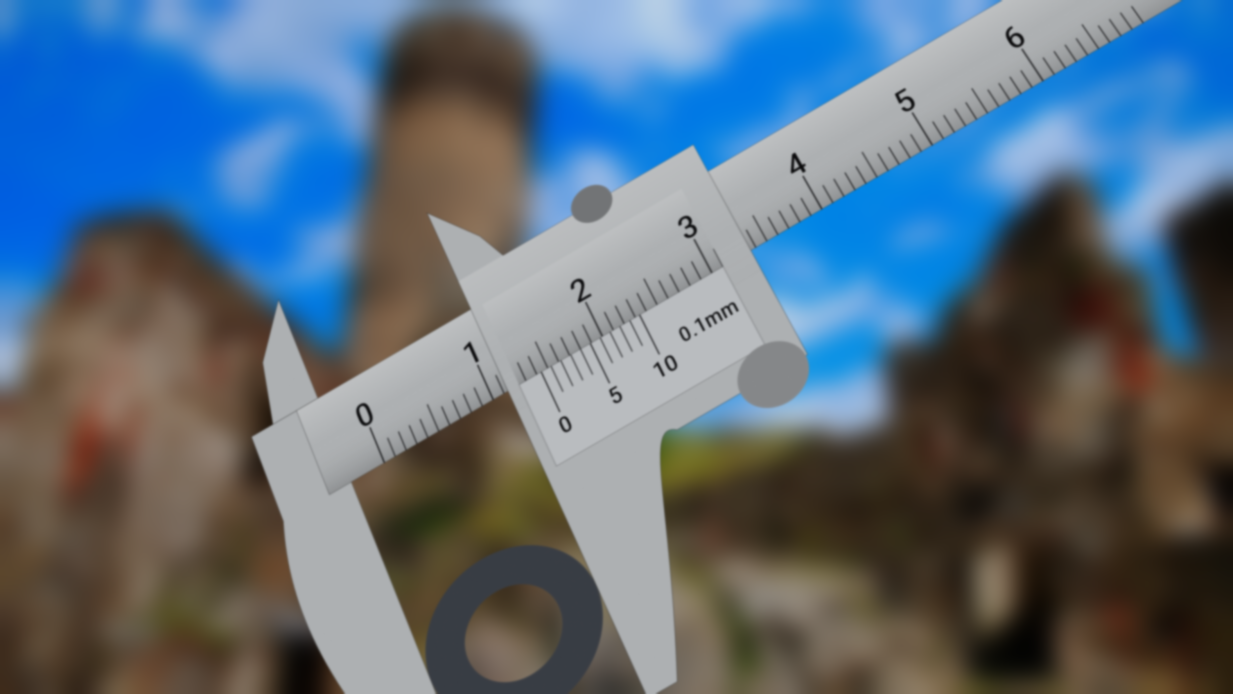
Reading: 14.4 mm
